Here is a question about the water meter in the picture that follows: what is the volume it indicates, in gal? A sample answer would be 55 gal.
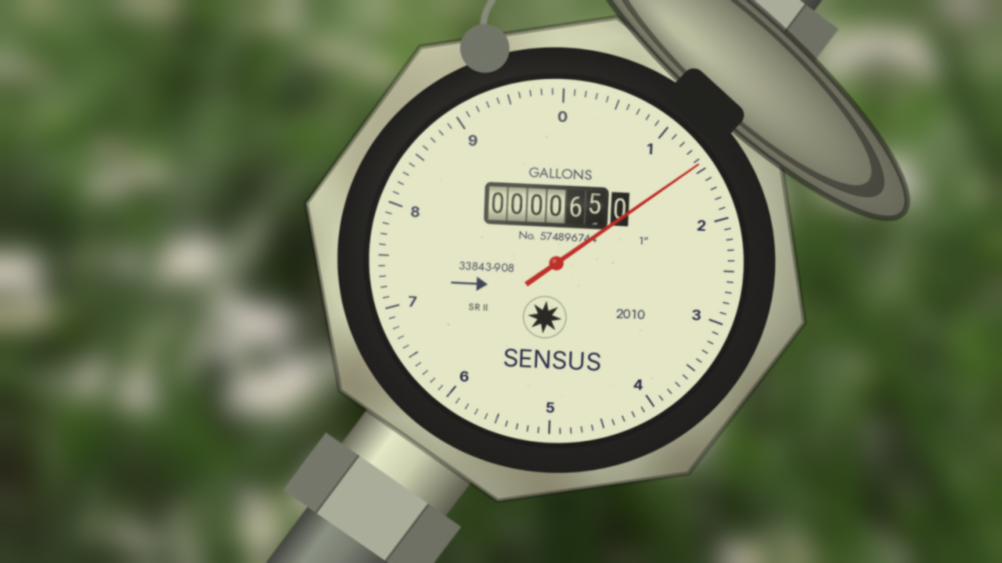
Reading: 651.4 gal
